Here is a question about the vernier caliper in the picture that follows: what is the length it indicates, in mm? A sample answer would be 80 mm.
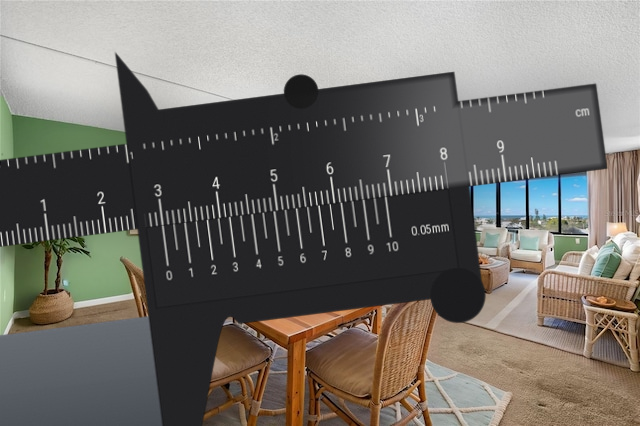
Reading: 30.0 mm
